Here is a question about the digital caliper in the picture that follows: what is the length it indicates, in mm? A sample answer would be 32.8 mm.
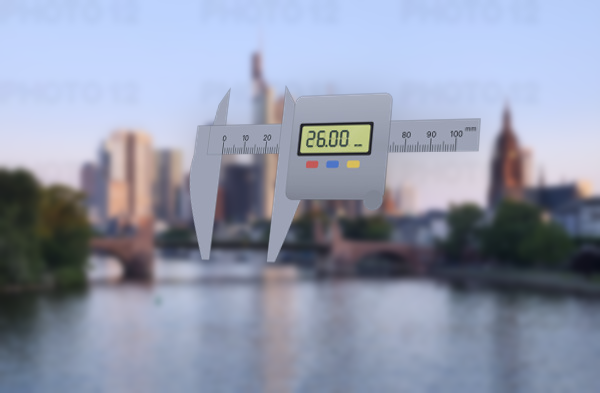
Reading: 26.00 mm
